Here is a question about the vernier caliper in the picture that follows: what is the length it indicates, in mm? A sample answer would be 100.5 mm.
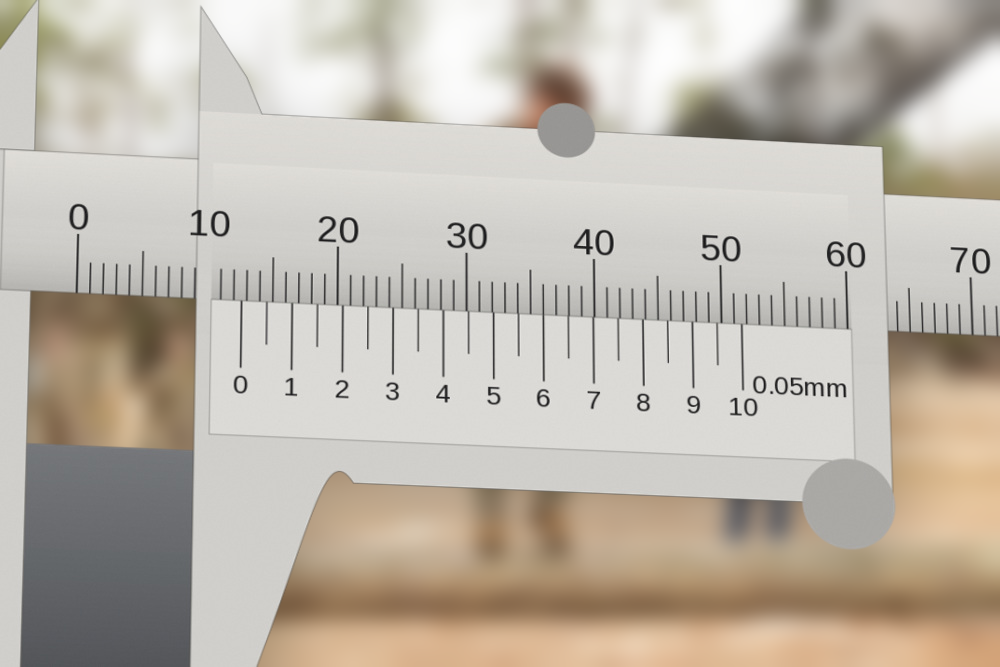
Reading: 12.6 mm
